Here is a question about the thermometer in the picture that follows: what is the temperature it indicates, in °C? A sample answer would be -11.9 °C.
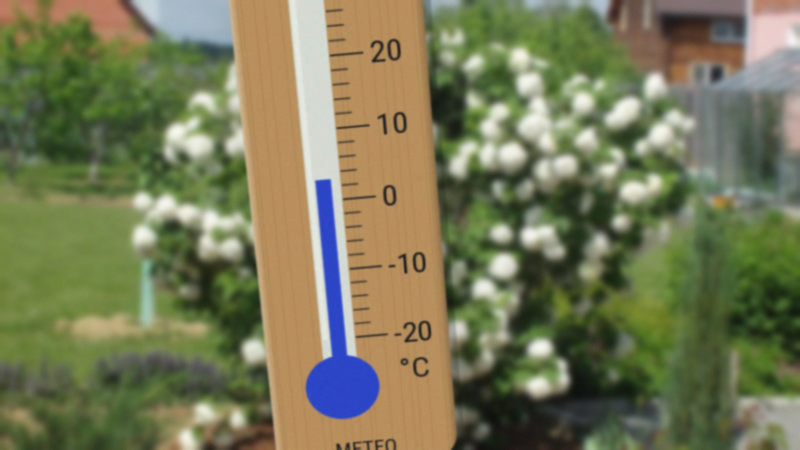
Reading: 3 °C
